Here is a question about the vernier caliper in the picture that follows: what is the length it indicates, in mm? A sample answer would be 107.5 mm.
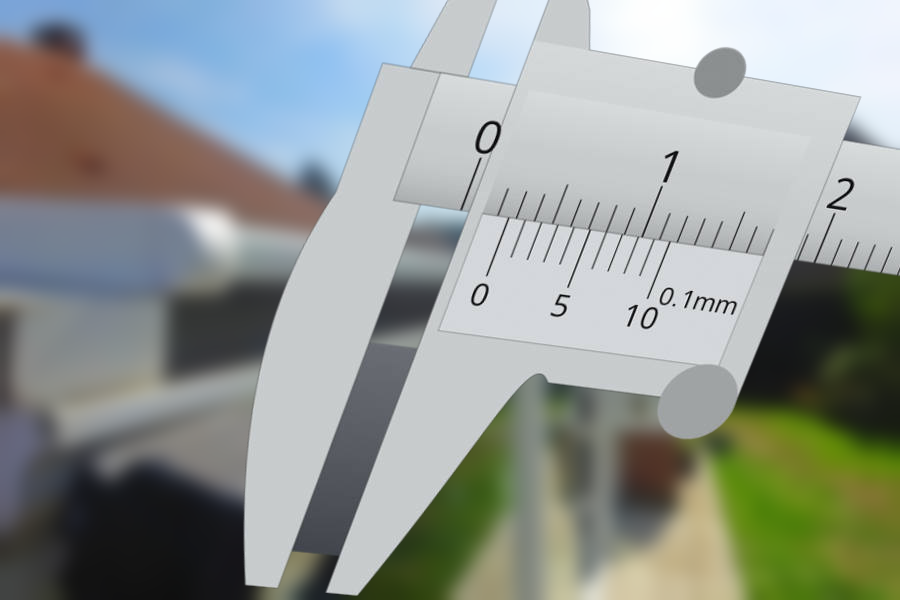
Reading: 2.6 mm
